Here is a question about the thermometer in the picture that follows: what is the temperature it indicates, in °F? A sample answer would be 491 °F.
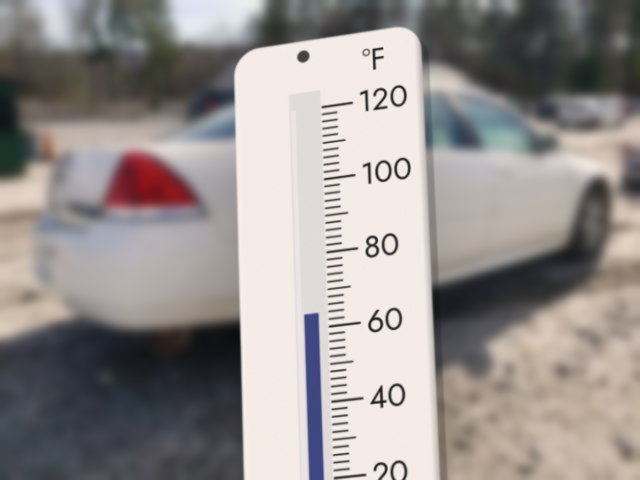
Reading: 64 °F
